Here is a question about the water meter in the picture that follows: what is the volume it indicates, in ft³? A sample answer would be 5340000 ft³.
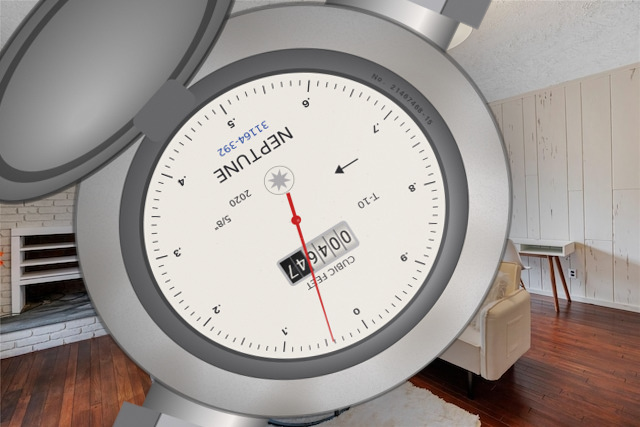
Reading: 4647.04 ft³
